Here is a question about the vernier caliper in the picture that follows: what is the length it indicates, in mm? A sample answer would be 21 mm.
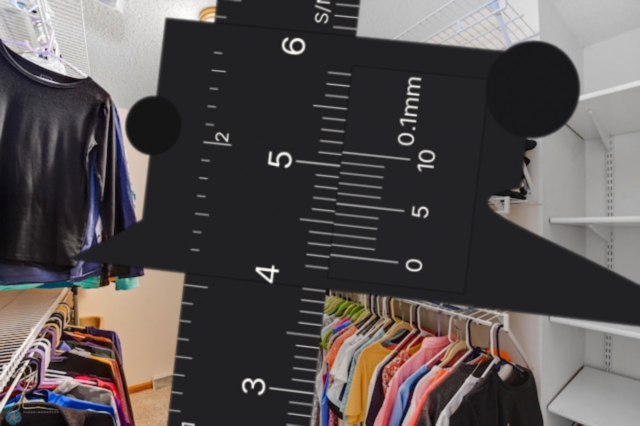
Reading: 42.2 mm
